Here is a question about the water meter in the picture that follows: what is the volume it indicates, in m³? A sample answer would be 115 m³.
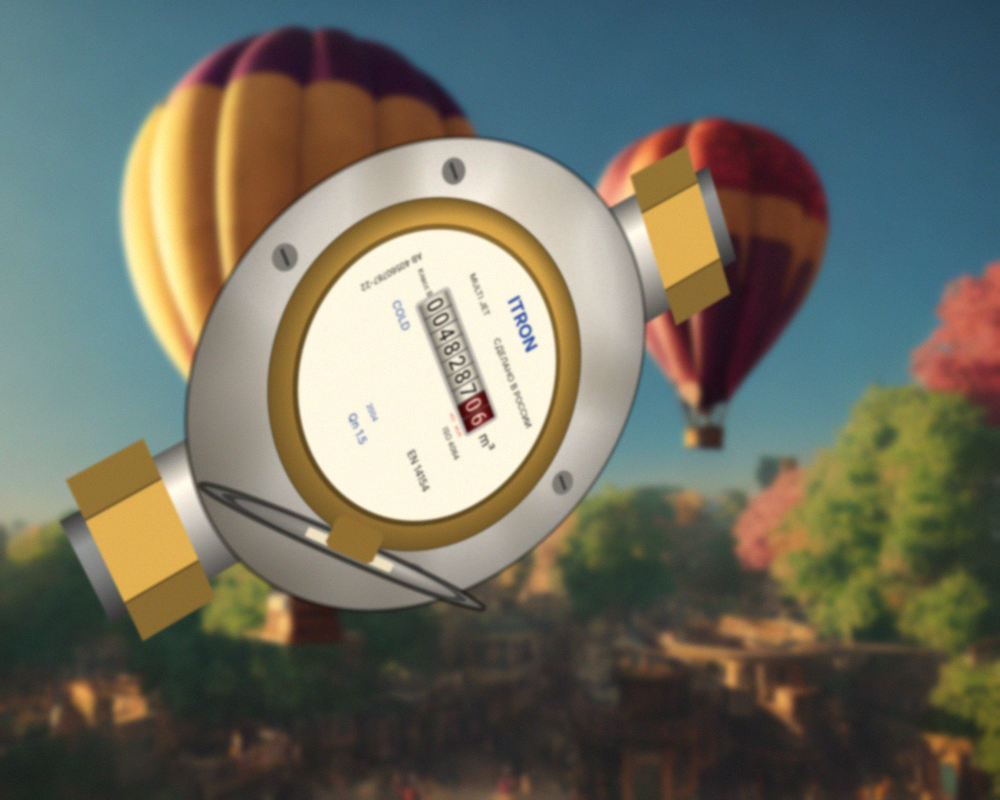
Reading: 48287.06 m³
